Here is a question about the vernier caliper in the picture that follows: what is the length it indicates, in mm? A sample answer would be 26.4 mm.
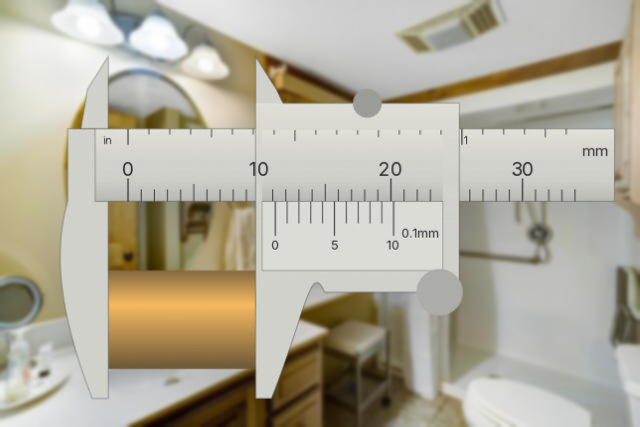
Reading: 11.2 mm
